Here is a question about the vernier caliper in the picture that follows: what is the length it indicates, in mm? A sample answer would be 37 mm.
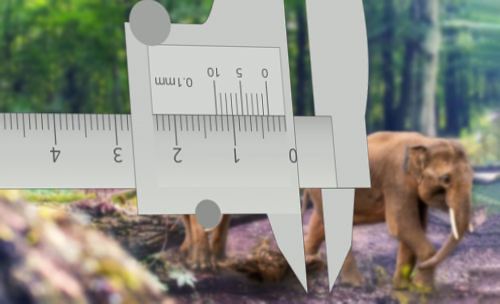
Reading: 3.8 mm
